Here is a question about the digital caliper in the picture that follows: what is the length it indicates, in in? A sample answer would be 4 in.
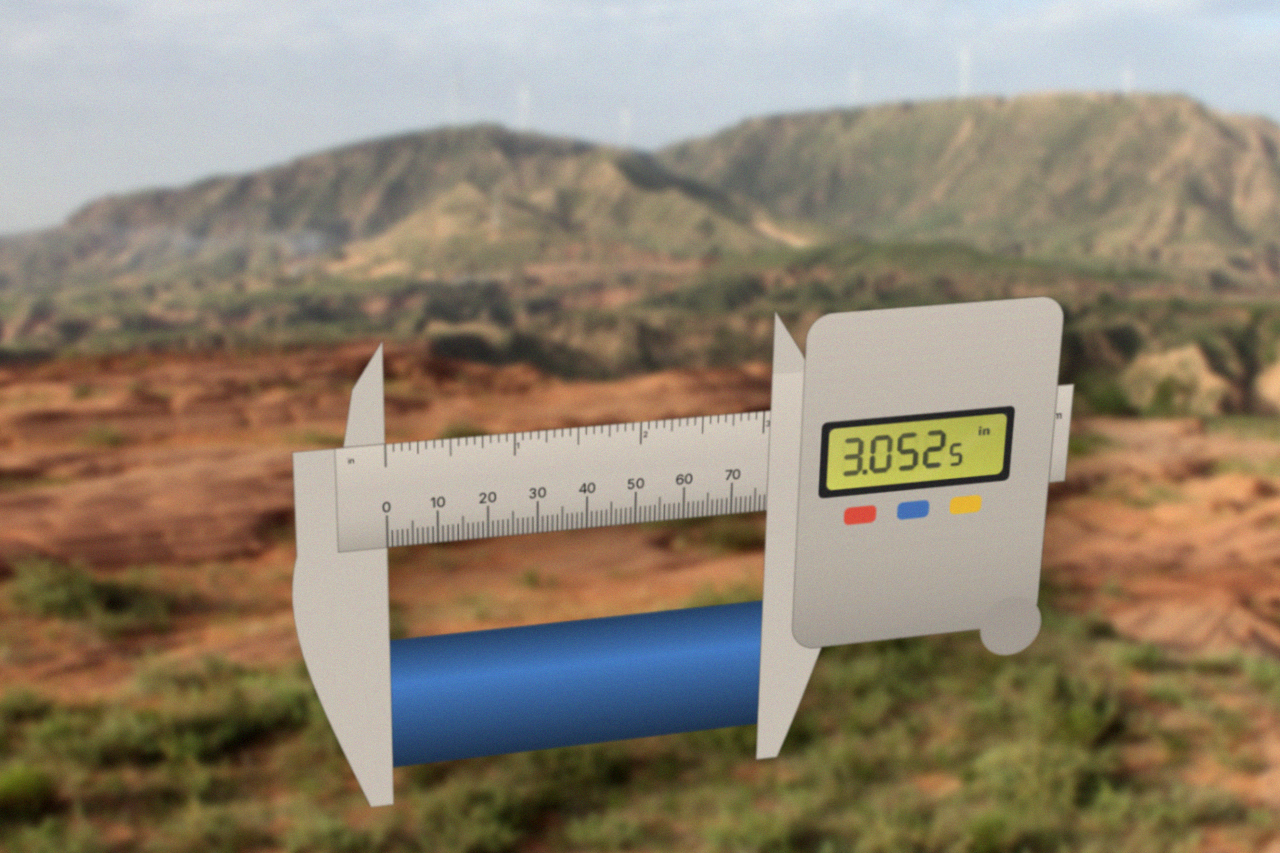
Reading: 3.0525 in
